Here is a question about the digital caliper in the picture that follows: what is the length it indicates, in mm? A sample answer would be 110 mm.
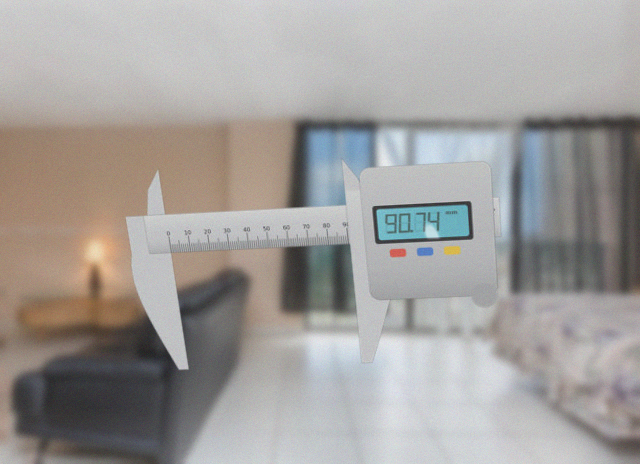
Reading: 90.74 mm
